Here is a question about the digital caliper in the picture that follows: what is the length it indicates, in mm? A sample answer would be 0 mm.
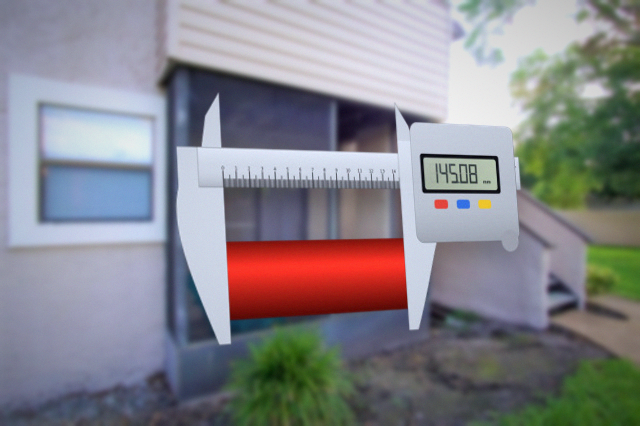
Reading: 145.08 mm
